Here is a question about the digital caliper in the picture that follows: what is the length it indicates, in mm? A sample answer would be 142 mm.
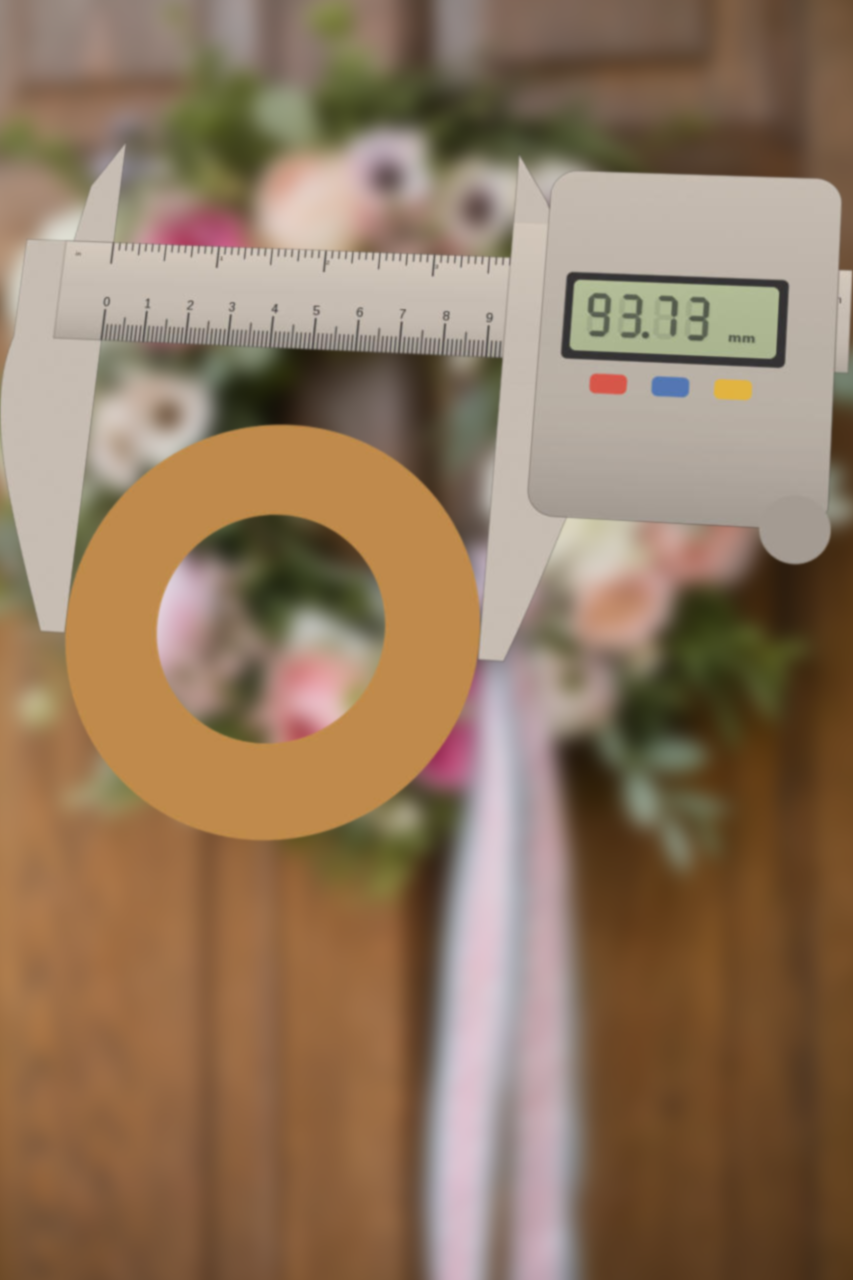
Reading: 93.73 mm
